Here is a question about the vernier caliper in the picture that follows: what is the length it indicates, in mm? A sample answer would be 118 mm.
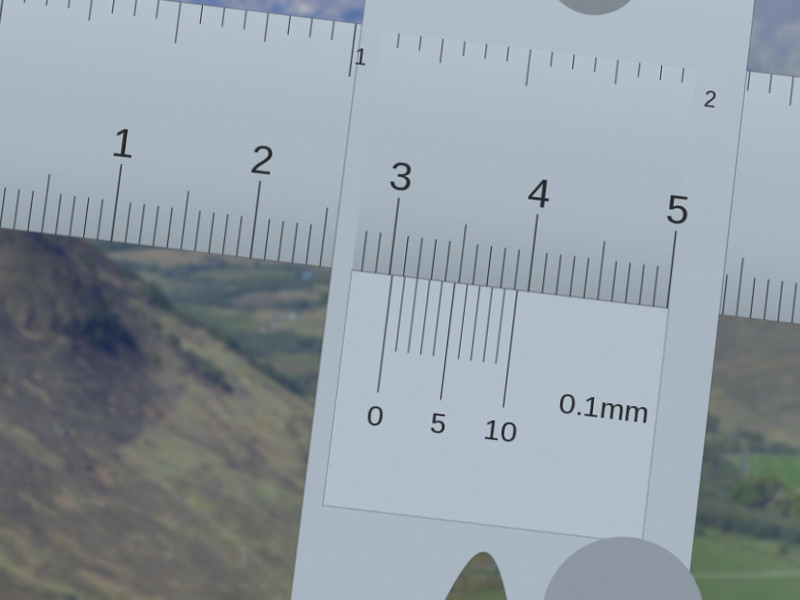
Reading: 30.2 mm
